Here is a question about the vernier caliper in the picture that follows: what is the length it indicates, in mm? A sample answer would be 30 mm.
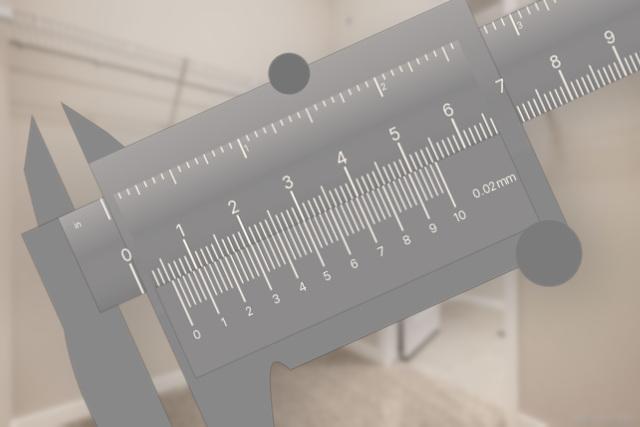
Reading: 5.4 mm
